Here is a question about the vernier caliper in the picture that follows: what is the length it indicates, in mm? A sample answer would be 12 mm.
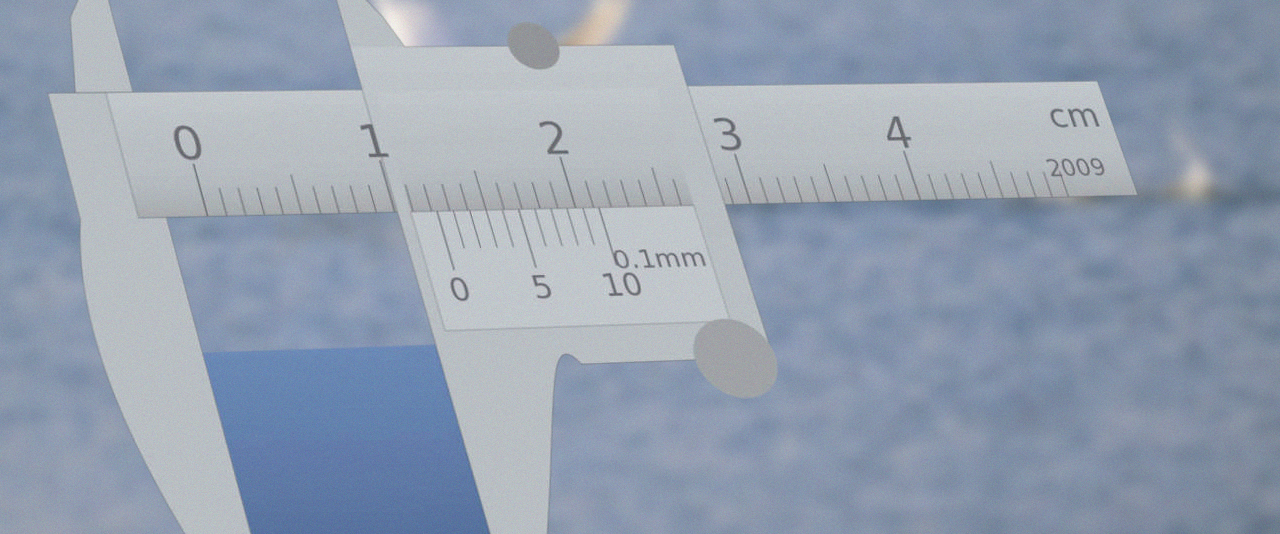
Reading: 12.3 mm
